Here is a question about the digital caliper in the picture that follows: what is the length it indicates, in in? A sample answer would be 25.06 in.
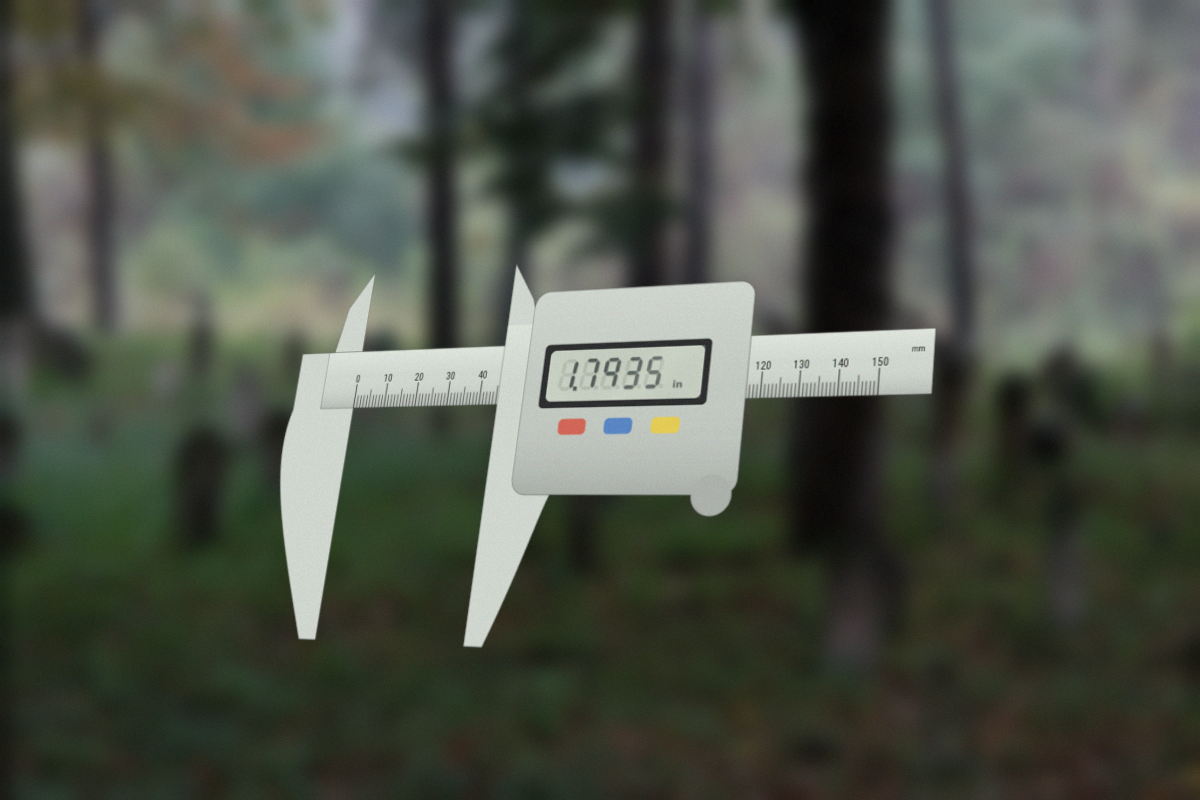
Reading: 1.7935 in
